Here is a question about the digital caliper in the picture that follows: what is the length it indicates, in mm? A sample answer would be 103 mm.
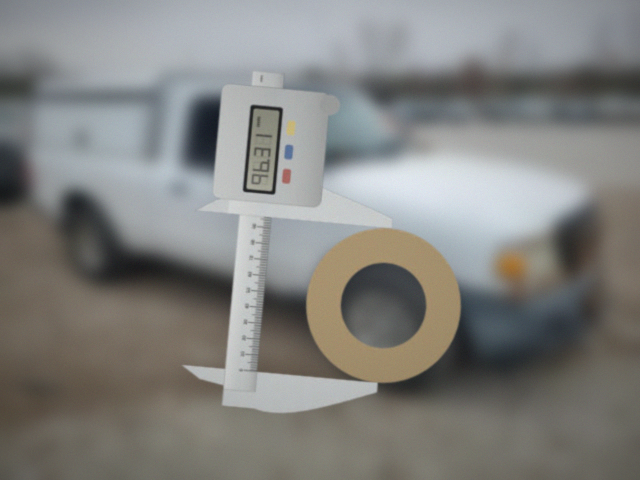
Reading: 96.31 mm
